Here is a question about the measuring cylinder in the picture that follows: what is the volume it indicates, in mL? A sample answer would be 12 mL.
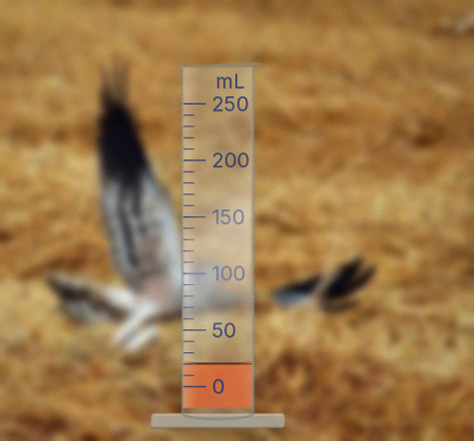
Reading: 20 mL
